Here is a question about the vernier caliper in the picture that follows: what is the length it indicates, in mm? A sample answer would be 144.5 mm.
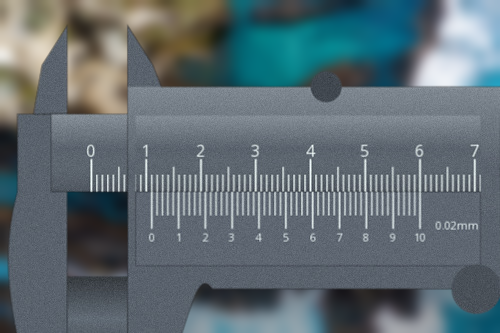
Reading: 11.0 mm
